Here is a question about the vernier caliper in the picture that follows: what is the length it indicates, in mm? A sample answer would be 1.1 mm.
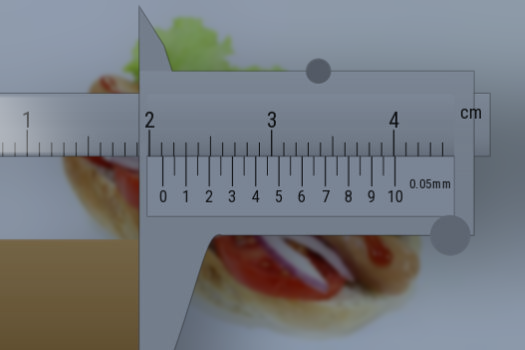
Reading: 21.1 mm
